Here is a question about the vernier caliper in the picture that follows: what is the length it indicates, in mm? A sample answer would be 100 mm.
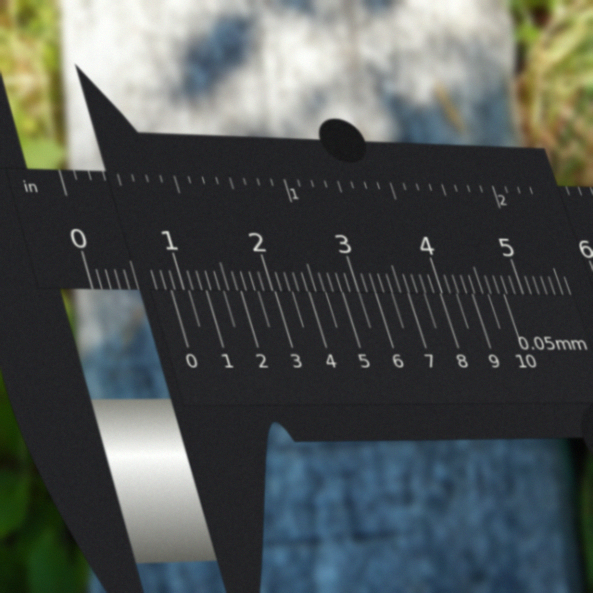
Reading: 8.6 mm
